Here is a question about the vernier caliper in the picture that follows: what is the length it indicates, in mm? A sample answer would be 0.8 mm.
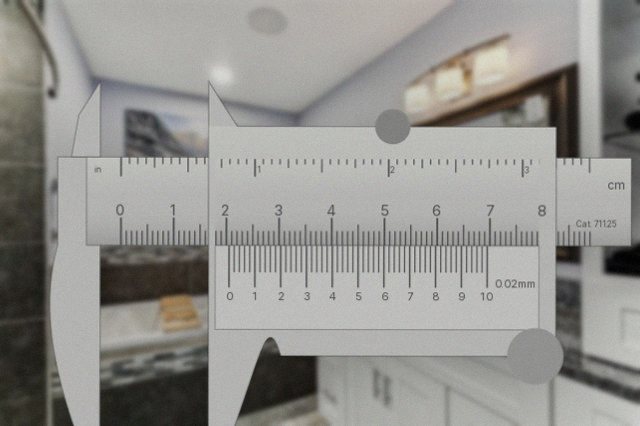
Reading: 20.5 mm
